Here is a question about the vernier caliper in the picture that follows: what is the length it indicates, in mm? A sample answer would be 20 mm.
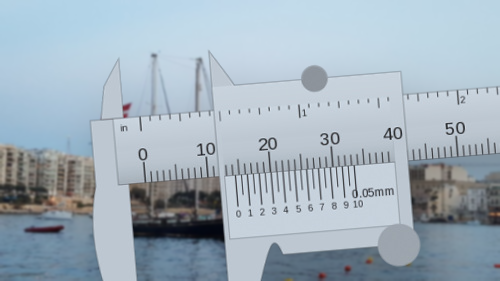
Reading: 14.4 mm
